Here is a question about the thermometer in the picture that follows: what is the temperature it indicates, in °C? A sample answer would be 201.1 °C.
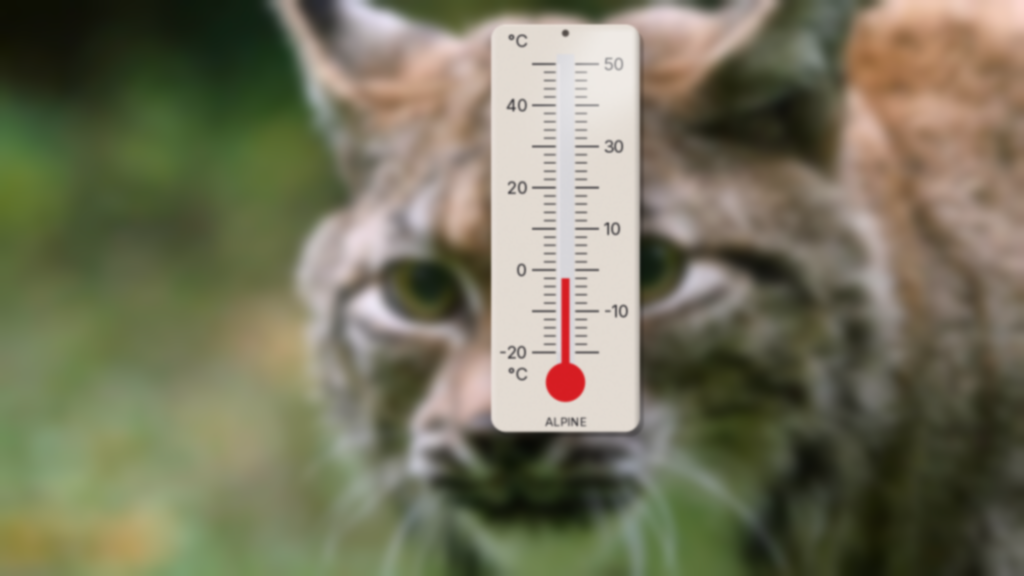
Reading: -2 °C
